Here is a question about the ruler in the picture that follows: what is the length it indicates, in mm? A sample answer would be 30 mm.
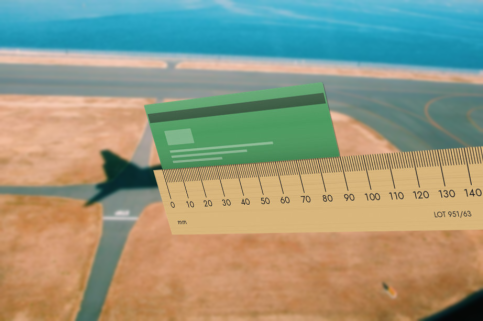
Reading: 90 mm
